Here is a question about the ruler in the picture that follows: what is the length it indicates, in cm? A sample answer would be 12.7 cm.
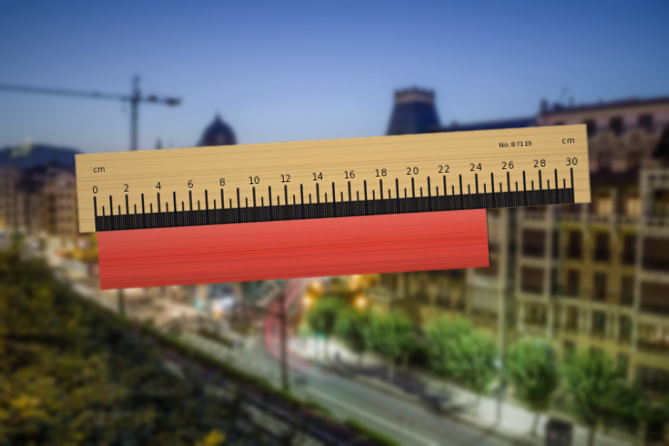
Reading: 24.5 cm
